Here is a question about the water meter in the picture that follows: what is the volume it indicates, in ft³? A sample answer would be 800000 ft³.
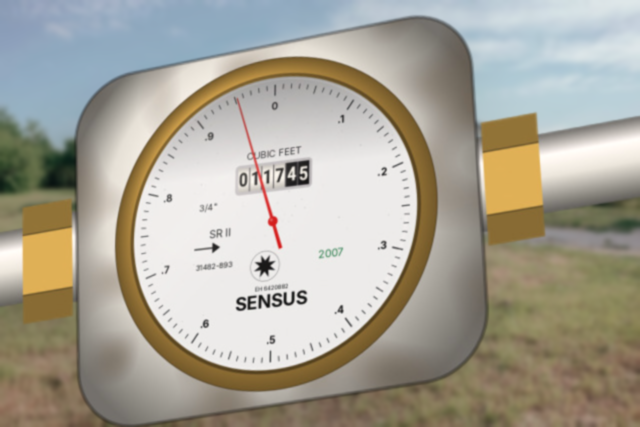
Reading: 11744.95 ft³
